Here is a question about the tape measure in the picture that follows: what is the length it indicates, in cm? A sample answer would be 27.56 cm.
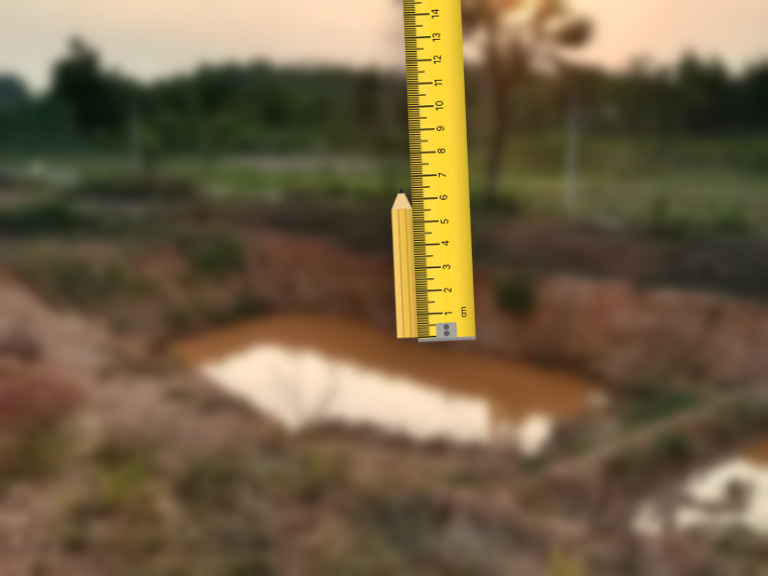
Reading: 6.5 cm
